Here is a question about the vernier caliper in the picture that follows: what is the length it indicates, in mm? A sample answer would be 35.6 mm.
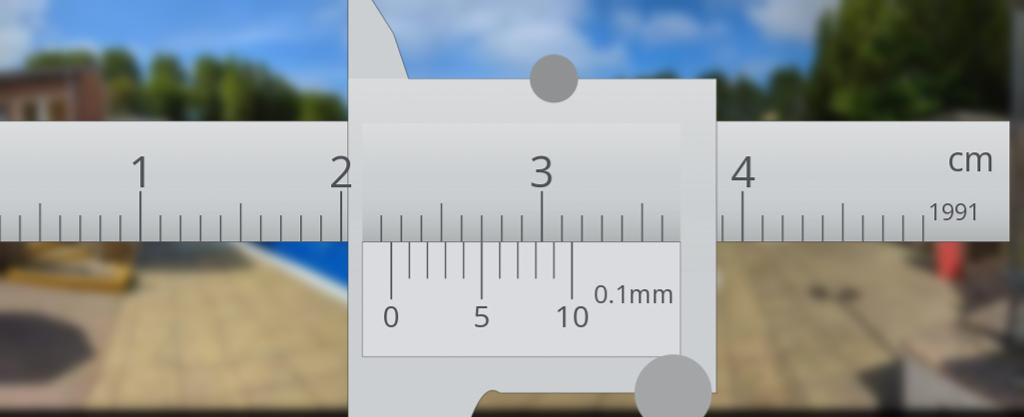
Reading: 22.5 mm
